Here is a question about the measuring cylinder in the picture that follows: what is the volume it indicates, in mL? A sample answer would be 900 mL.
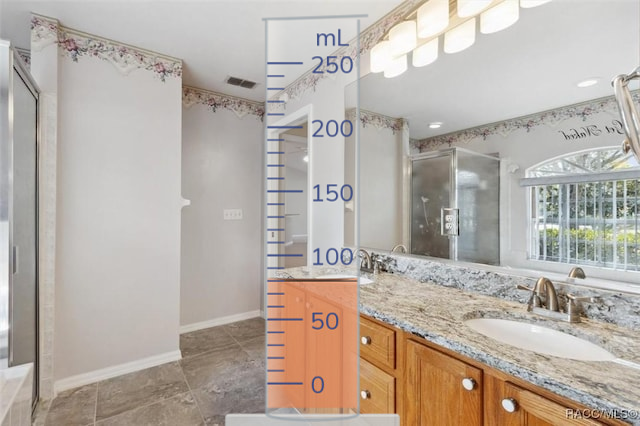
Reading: 80 mL
